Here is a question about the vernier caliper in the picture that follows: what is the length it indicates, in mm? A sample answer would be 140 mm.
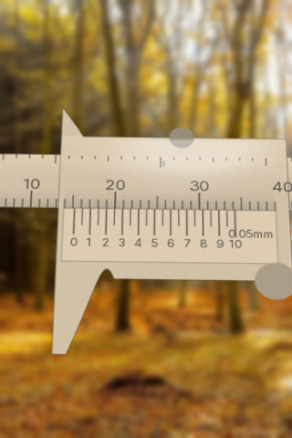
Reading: 15.2 mm
